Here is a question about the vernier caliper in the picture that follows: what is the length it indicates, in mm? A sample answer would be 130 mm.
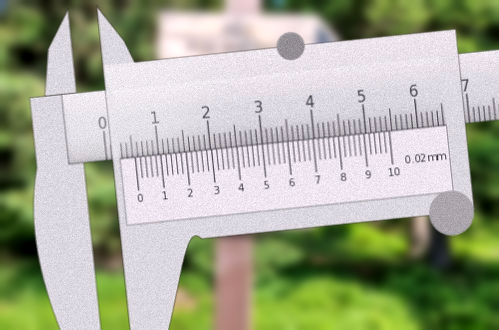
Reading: 5.5 mm
